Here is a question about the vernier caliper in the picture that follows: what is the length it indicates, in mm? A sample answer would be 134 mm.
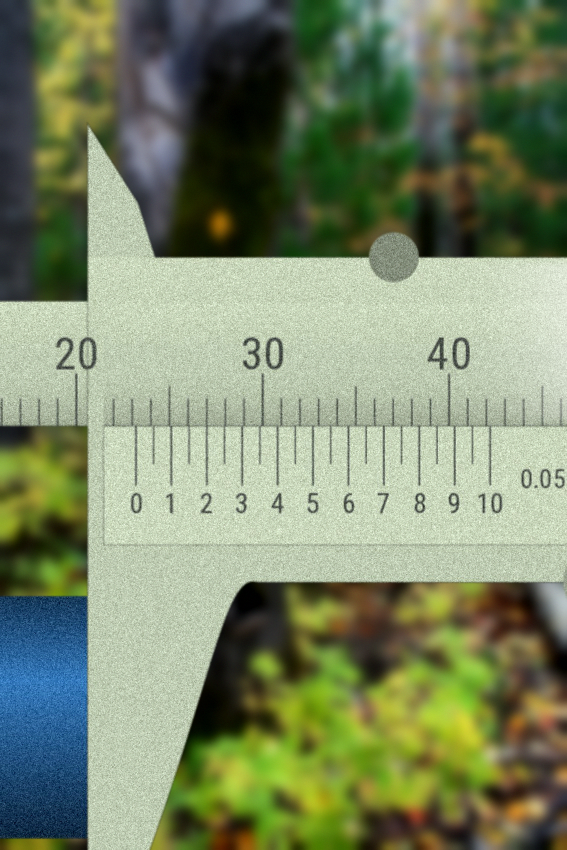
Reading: 23.2 mm
